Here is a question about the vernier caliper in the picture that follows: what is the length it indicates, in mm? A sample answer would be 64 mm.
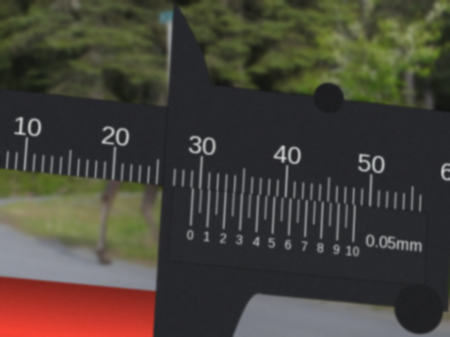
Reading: 29.2 mm
